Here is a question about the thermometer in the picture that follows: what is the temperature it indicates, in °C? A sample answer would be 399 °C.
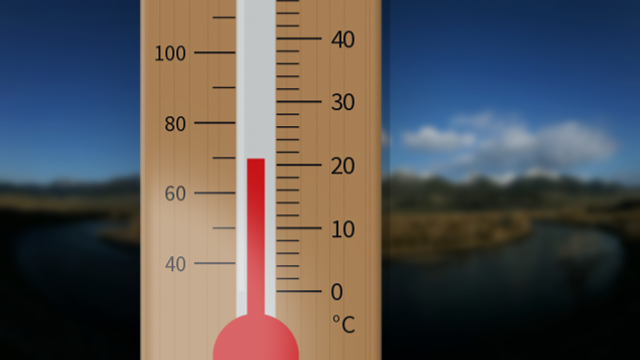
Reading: 21 °C
